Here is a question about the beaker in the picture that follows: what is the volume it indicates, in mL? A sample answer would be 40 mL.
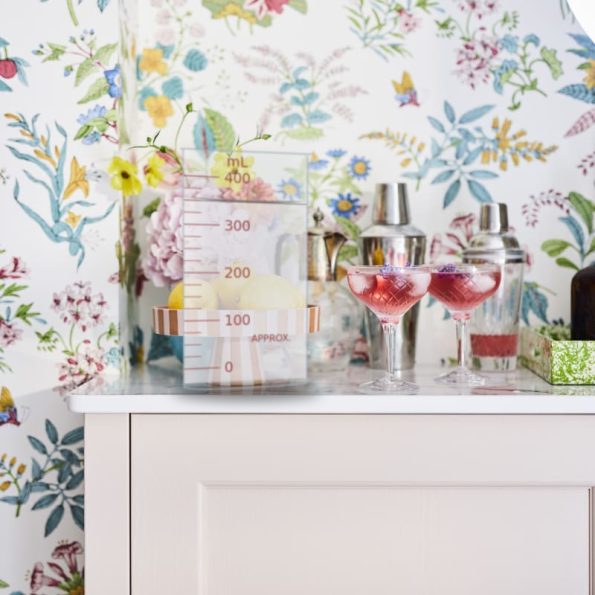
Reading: 350 mL
